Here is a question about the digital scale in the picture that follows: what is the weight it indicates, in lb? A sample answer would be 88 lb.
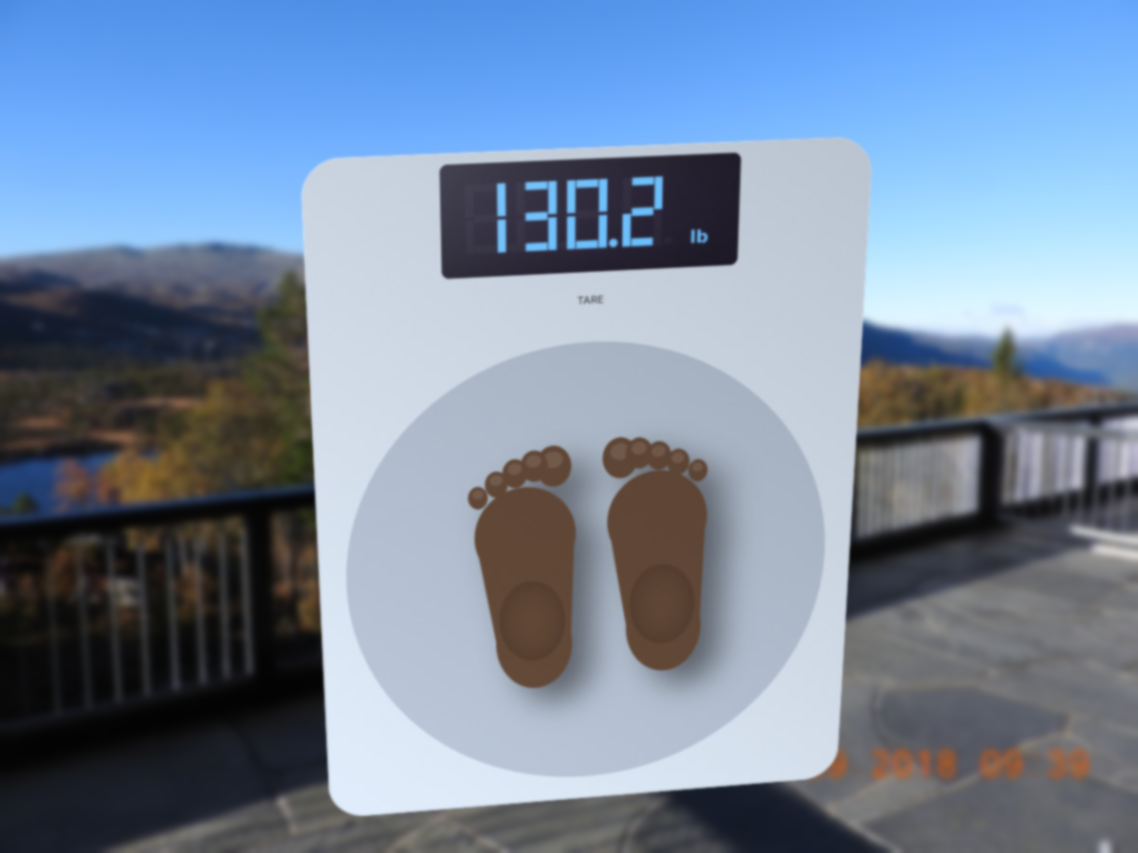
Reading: 130.2 lb
